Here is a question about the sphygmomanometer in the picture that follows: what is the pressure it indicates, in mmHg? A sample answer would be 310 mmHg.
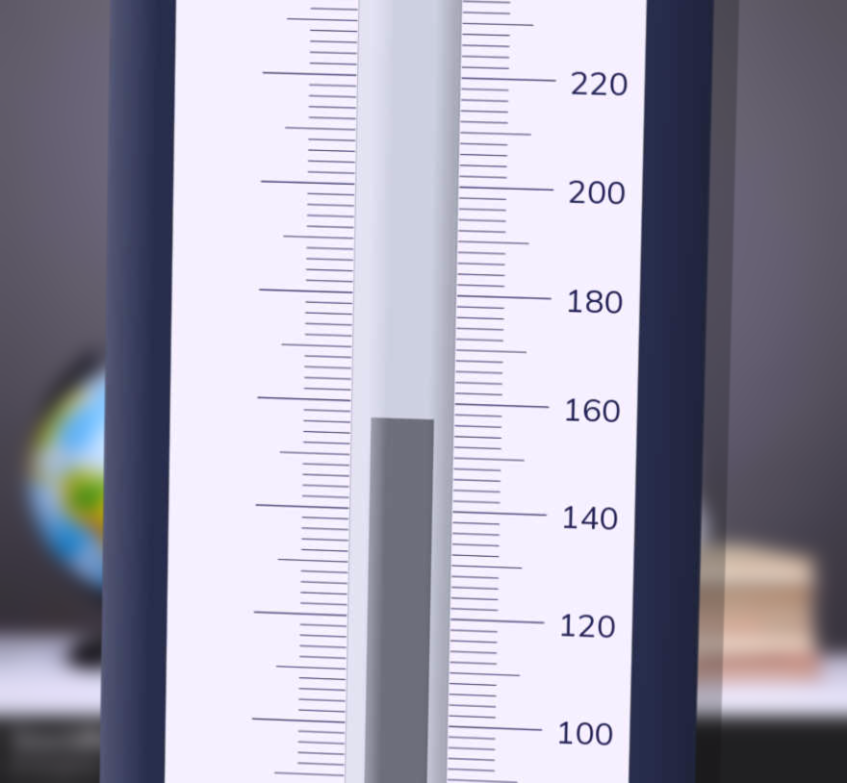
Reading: 157 mmHg
